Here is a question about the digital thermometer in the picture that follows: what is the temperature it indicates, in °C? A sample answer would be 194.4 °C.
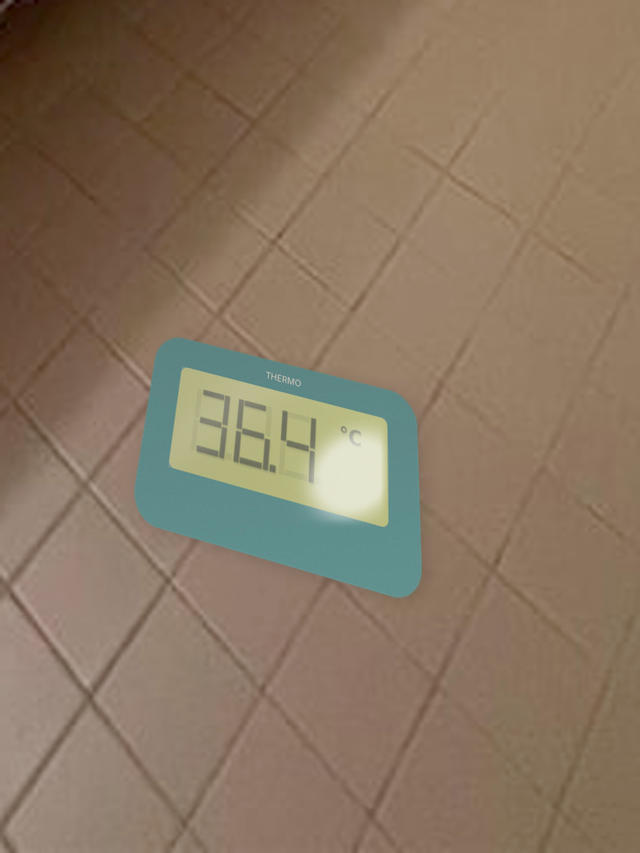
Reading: 36.4 °C
